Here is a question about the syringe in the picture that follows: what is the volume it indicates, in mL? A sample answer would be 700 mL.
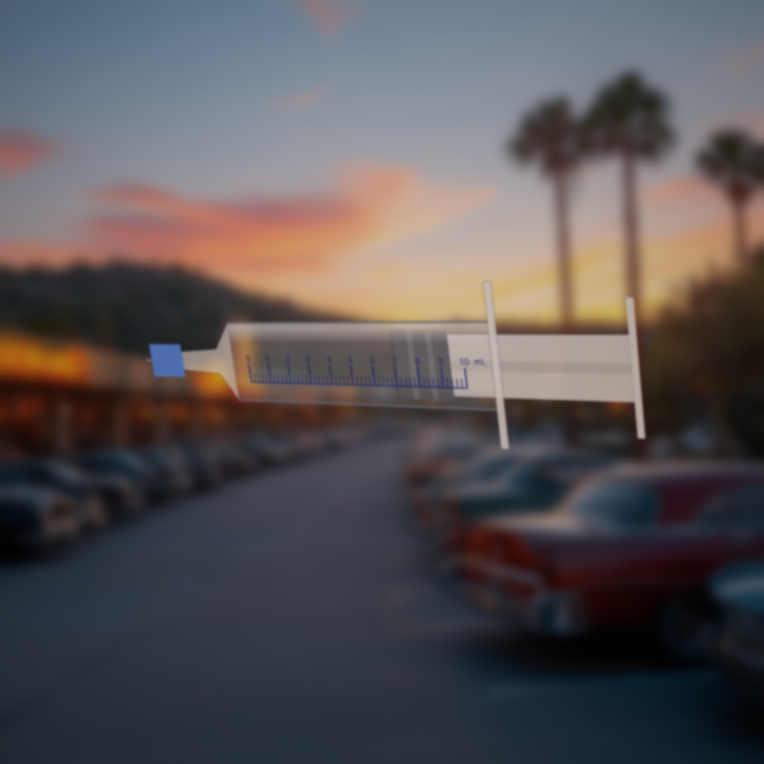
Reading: 7 mL
